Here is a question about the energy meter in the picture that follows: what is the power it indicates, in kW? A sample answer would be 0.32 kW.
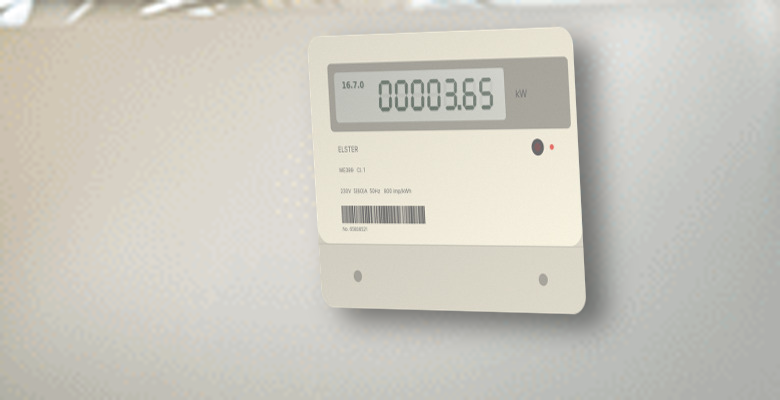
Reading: 3.65 kW
